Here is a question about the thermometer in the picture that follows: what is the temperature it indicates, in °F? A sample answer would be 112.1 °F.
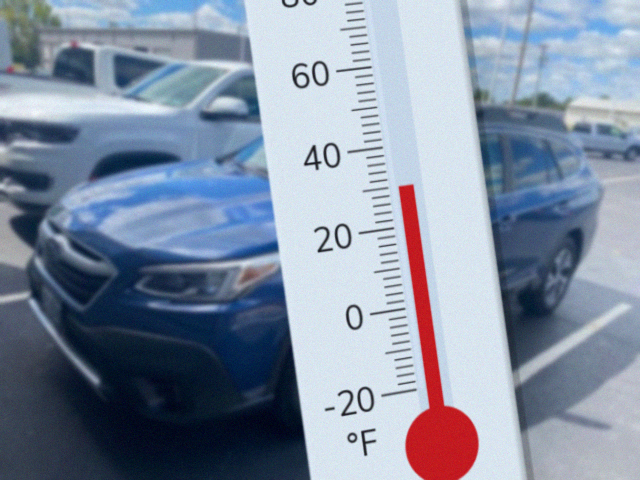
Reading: 30 °F
